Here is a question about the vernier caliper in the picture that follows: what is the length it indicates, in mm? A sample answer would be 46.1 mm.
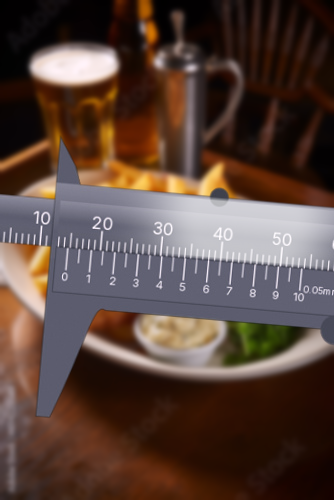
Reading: 14.6 mm
